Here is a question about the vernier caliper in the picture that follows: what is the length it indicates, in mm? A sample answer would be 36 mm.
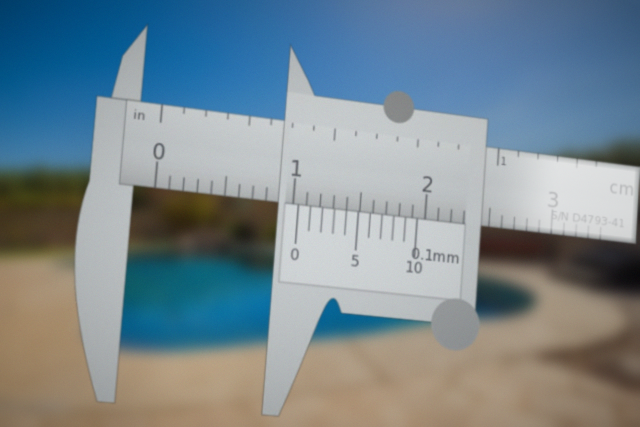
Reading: 10.4 mm
